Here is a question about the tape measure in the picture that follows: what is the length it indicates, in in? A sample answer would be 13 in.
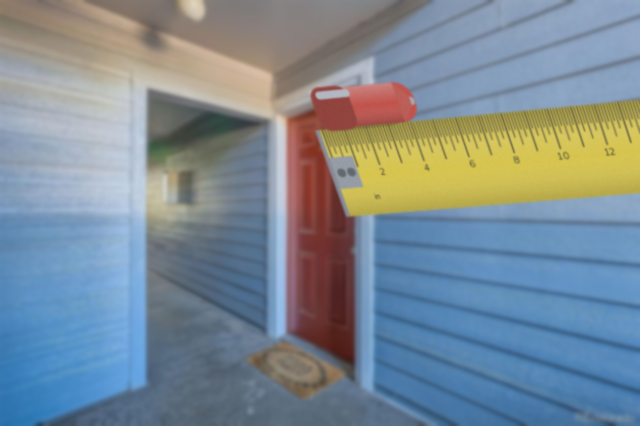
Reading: 4.5 in
